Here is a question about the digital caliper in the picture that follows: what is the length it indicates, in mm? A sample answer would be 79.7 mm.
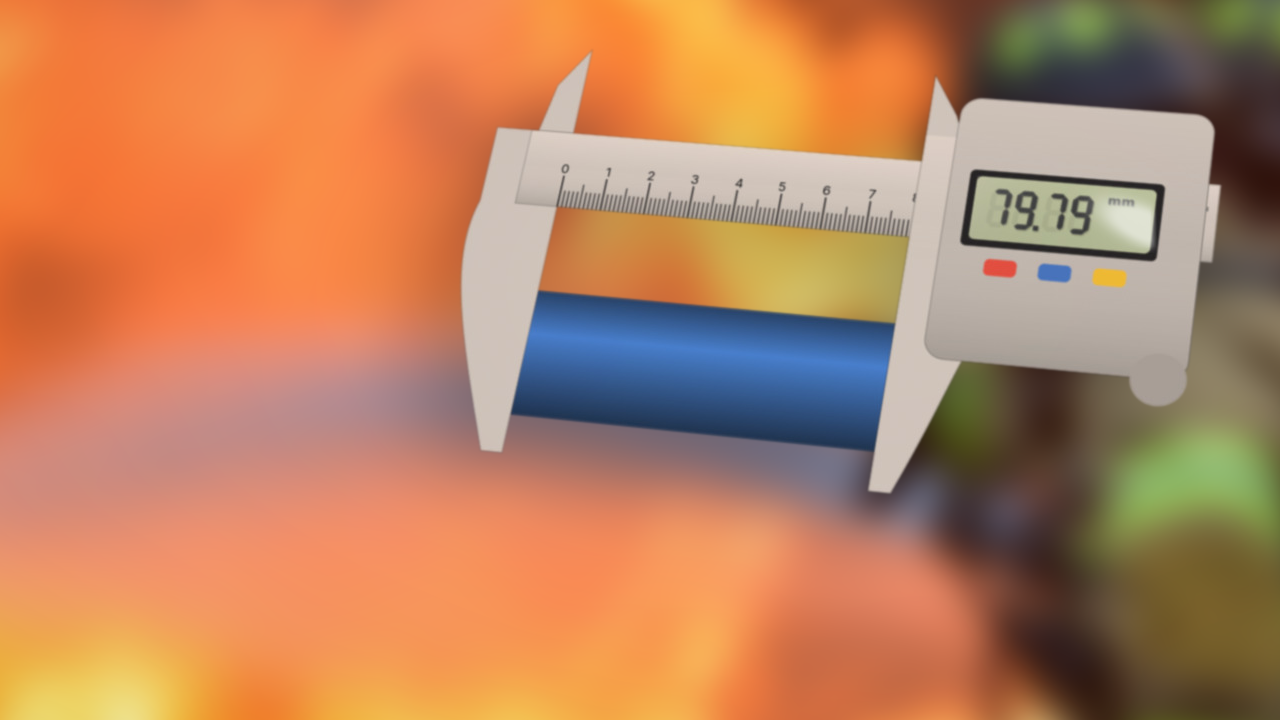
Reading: 79.79 mm
